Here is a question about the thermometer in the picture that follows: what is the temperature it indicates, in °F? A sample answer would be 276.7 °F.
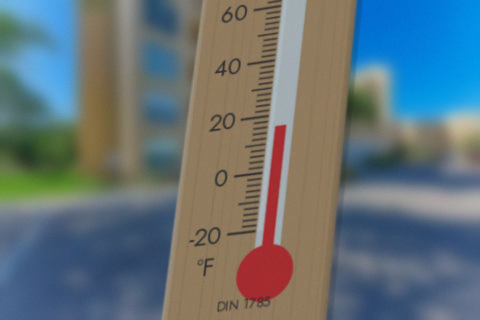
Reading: 16 °F
